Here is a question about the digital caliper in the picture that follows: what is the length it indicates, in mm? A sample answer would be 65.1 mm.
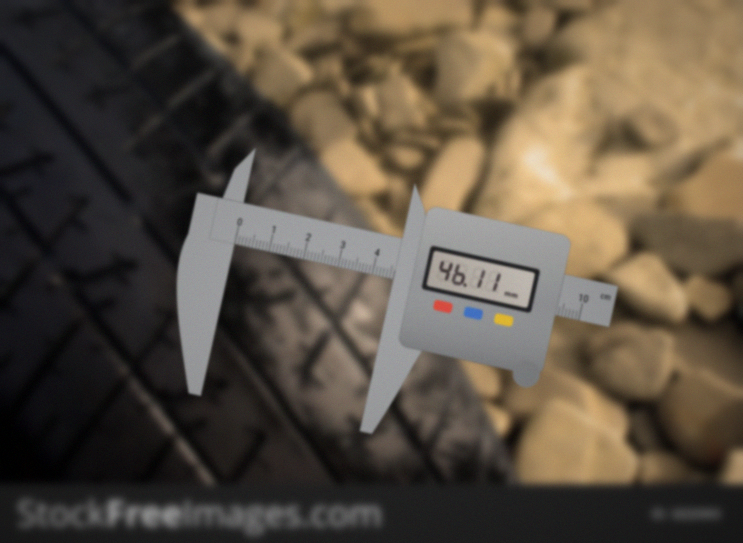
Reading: 46.11 mm
